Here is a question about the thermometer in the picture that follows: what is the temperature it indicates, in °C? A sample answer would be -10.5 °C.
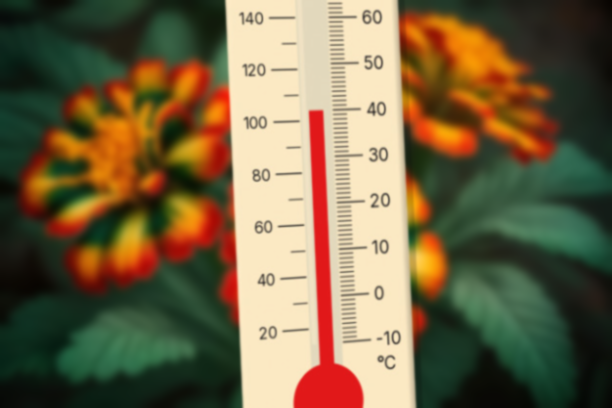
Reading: 40 °C
